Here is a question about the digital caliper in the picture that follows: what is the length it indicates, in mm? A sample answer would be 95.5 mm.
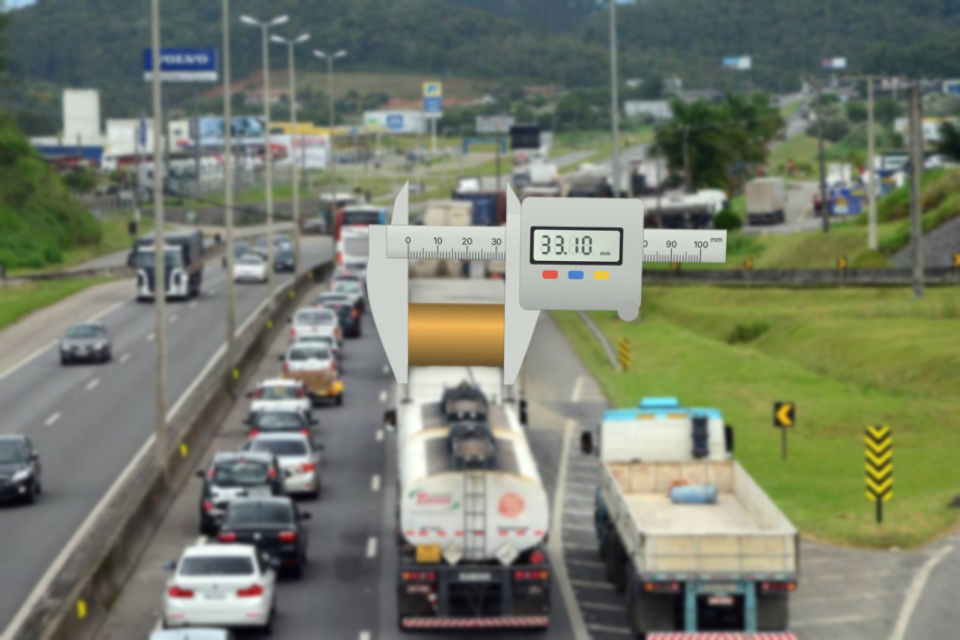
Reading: 33.10 mm
